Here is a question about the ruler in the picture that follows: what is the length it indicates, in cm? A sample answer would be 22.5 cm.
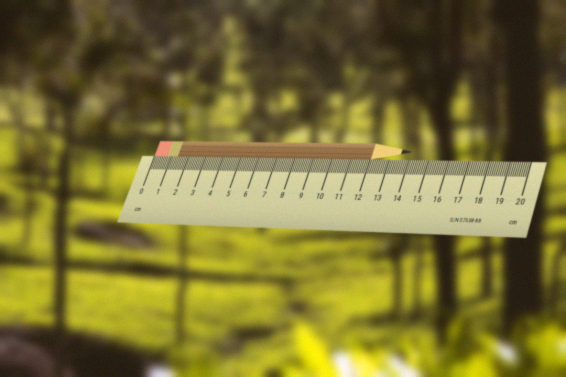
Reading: 14 cm
